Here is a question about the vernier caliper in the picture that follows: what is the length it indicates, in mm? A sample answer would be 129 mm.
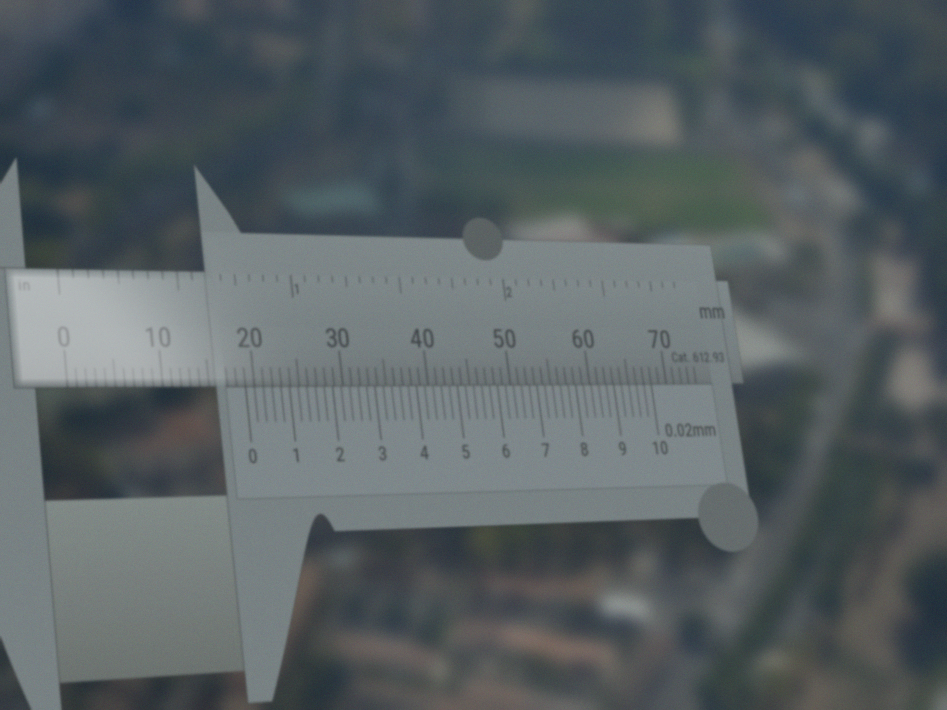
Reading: 19.0 mm
